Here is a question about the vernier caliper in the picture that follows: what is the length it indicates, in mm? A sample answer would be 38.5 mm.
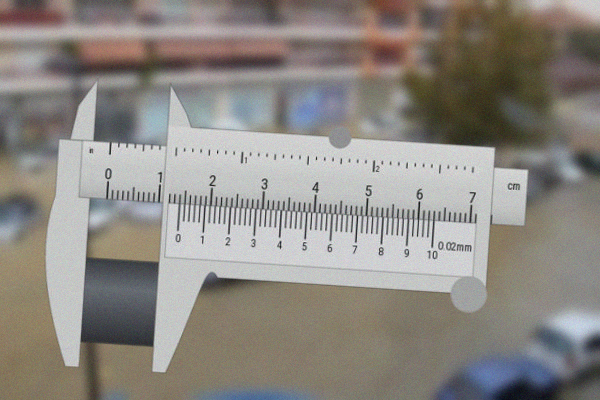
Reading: 14.0 mm
